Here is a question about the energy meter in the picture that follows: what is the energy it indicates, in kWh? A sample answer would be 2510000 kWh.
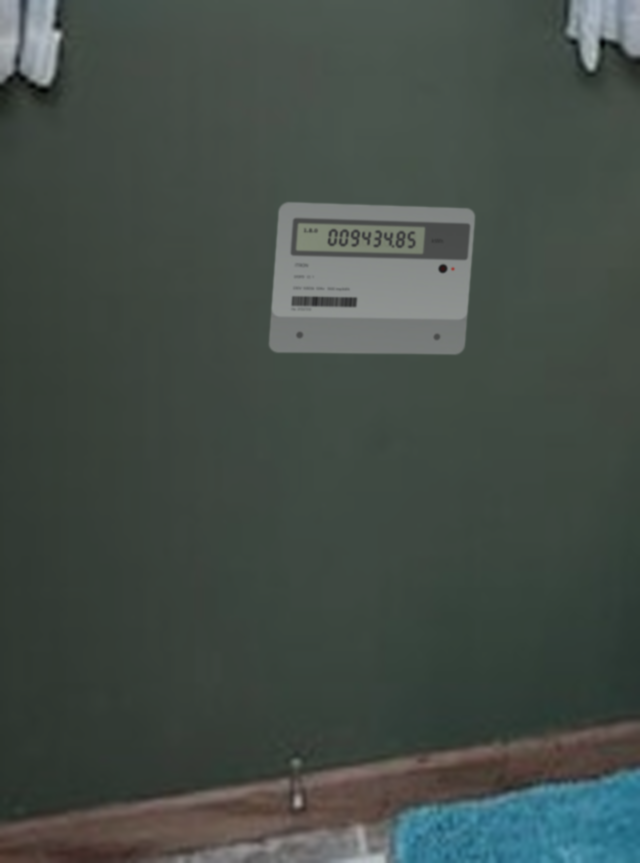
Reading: 9434.85 kWh
